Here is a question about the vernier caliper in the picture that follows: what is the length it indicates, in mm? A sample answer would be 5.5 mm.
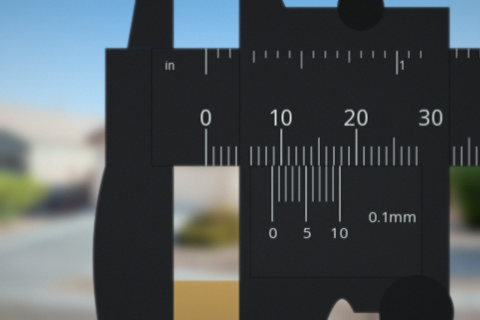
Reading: 8.8 mm
